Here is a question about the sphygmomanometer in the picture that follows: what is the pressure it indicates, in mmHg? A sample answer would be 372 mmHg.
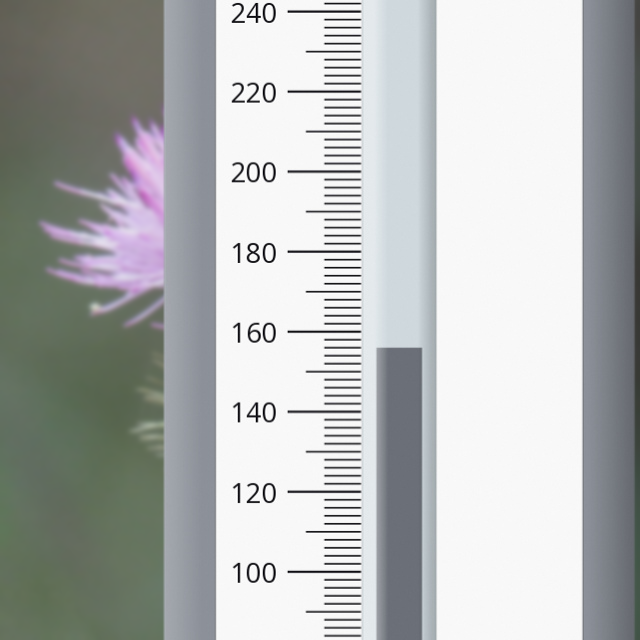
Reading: 156 mmHg
